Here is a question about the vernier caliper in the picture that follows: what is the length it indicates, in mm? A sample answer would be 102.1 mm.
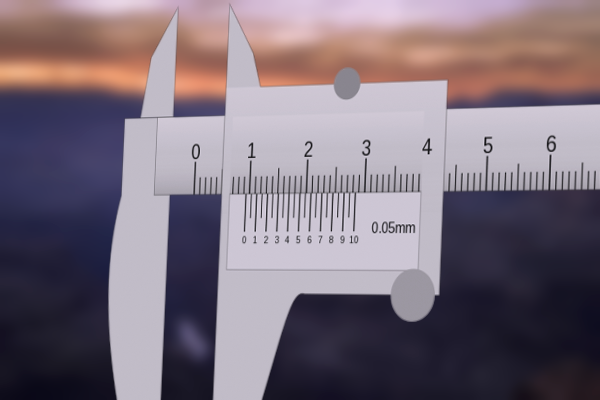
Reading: 9.4 mm
